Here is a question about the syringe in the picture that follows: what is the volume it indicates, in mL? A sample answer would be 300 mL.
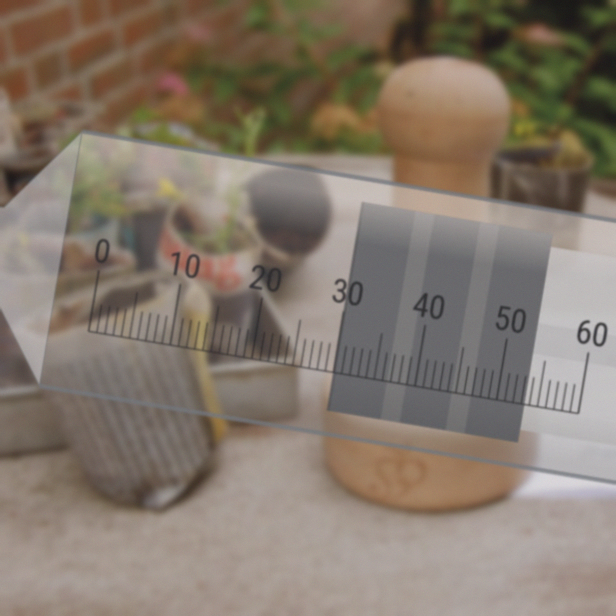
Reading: 30 mL
